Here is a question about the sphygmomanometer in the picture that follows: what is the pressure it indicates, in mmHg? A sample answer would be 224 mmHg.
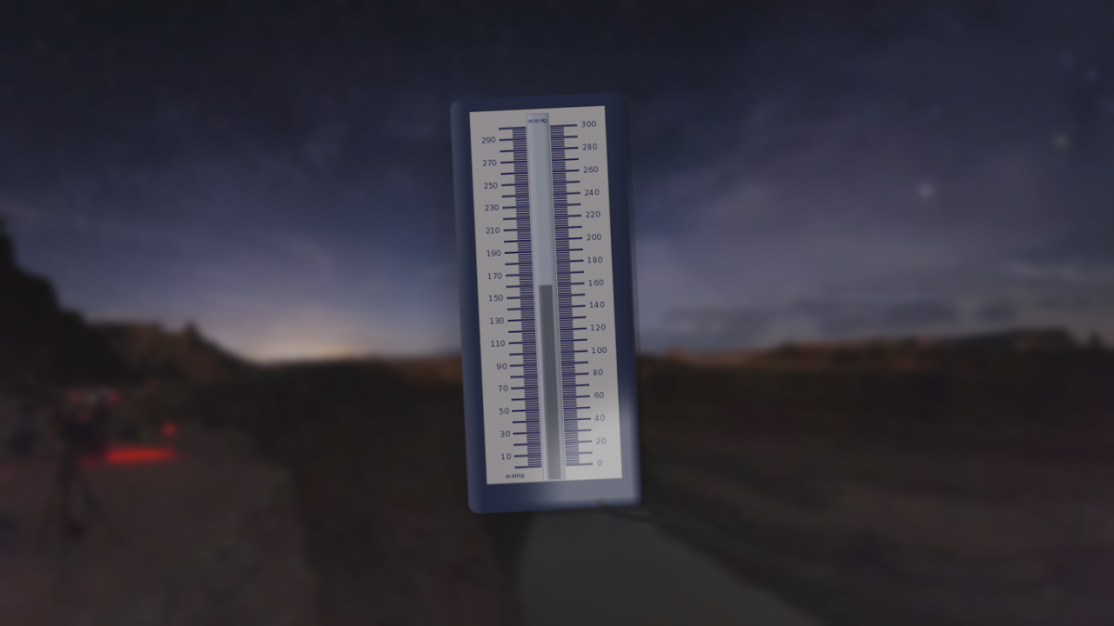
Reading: 160 mmHg
